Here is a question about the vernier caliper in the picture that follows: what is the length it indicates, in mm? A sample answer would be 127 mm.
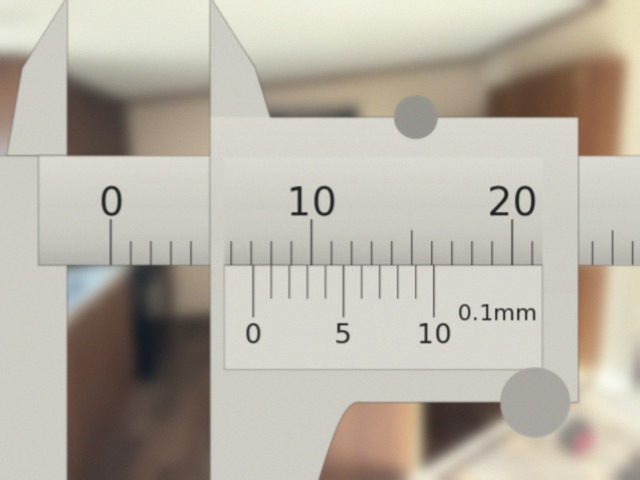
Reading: 7.1 mm
